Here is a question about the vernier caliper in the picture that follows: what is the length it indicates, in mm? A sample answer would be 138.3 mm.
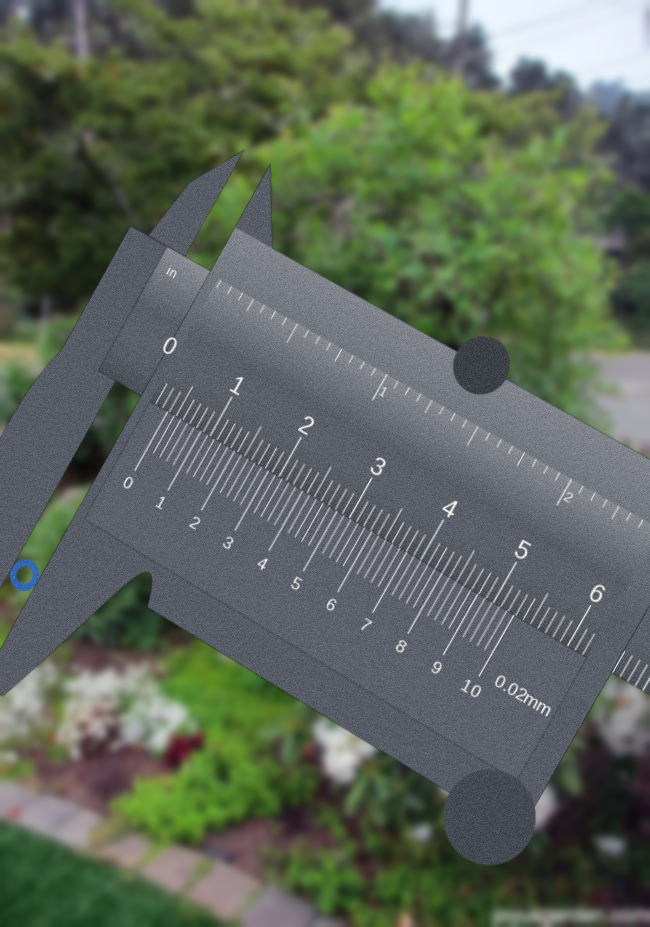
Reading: 3.8 mm
